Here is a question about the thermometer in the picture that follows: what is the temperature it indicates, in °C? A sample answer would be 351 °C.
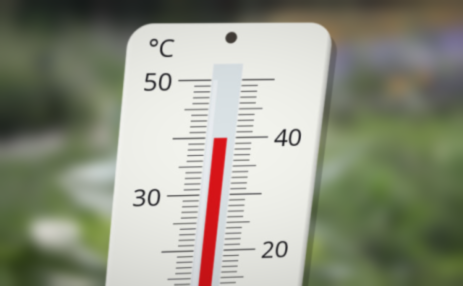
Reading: 40 °C
